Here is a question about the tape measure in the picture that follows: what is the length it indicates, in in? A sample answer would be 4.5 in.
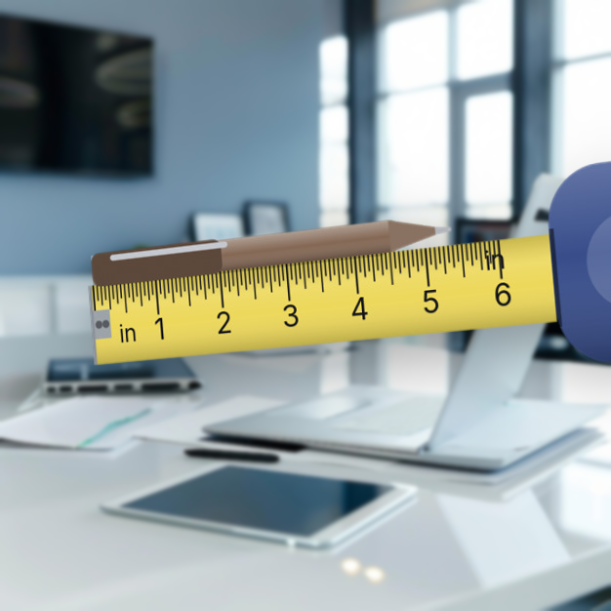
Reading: 5.375 in
